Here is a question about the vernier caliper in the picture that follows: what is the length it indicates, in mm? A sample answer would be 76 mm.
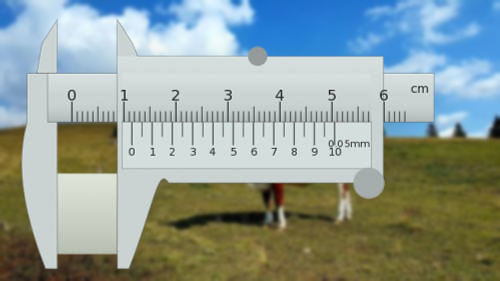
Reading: 11.5 mm
